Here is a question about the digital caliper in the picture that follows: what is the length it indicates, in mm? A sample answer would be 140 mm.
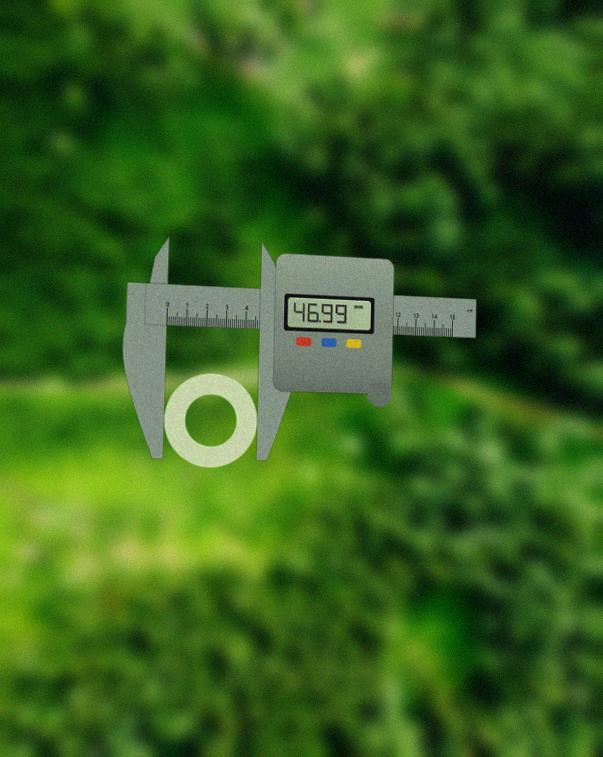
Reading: 46.99 mm
